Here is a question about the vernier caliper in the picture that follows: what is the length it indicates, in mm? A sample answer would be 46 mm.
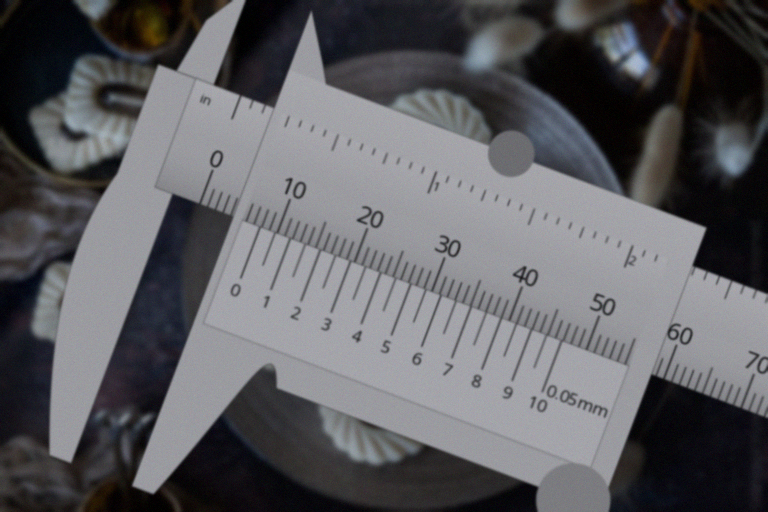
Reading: 7.8 mm
